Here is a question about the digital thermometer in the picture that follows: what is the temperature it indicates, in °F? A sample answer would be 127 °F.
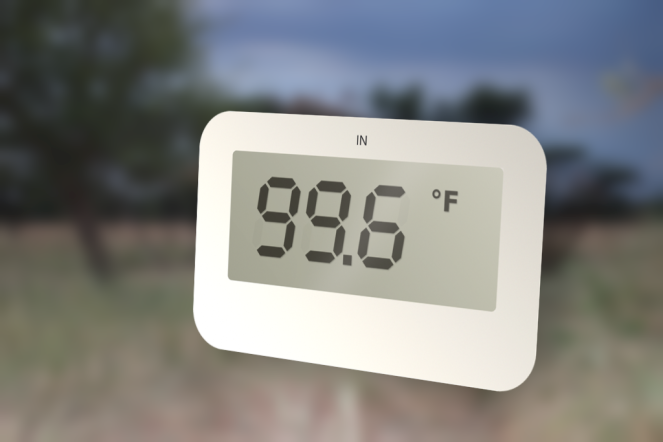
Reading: 99.6 °F
